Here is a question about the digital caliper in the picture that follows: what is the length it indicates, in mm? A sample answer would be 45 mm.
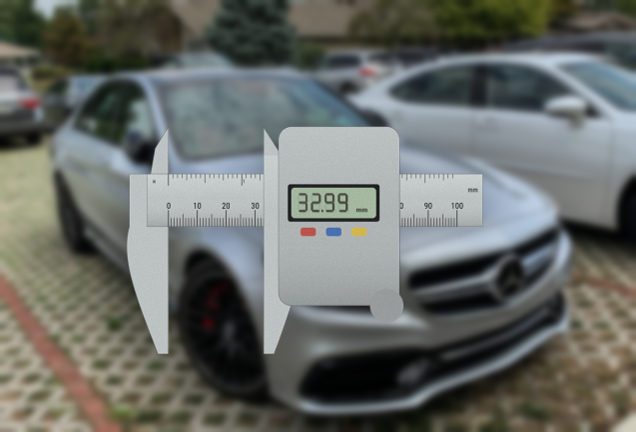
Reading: 32.99 mm
